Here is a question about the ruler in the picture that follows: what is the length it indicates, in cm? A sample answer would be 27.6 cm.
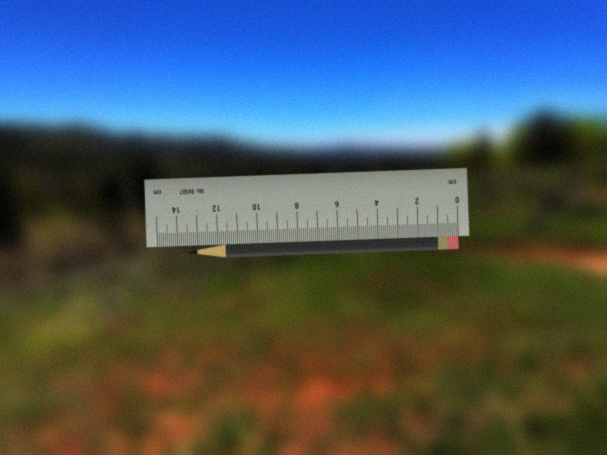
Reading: 13.5 cm
